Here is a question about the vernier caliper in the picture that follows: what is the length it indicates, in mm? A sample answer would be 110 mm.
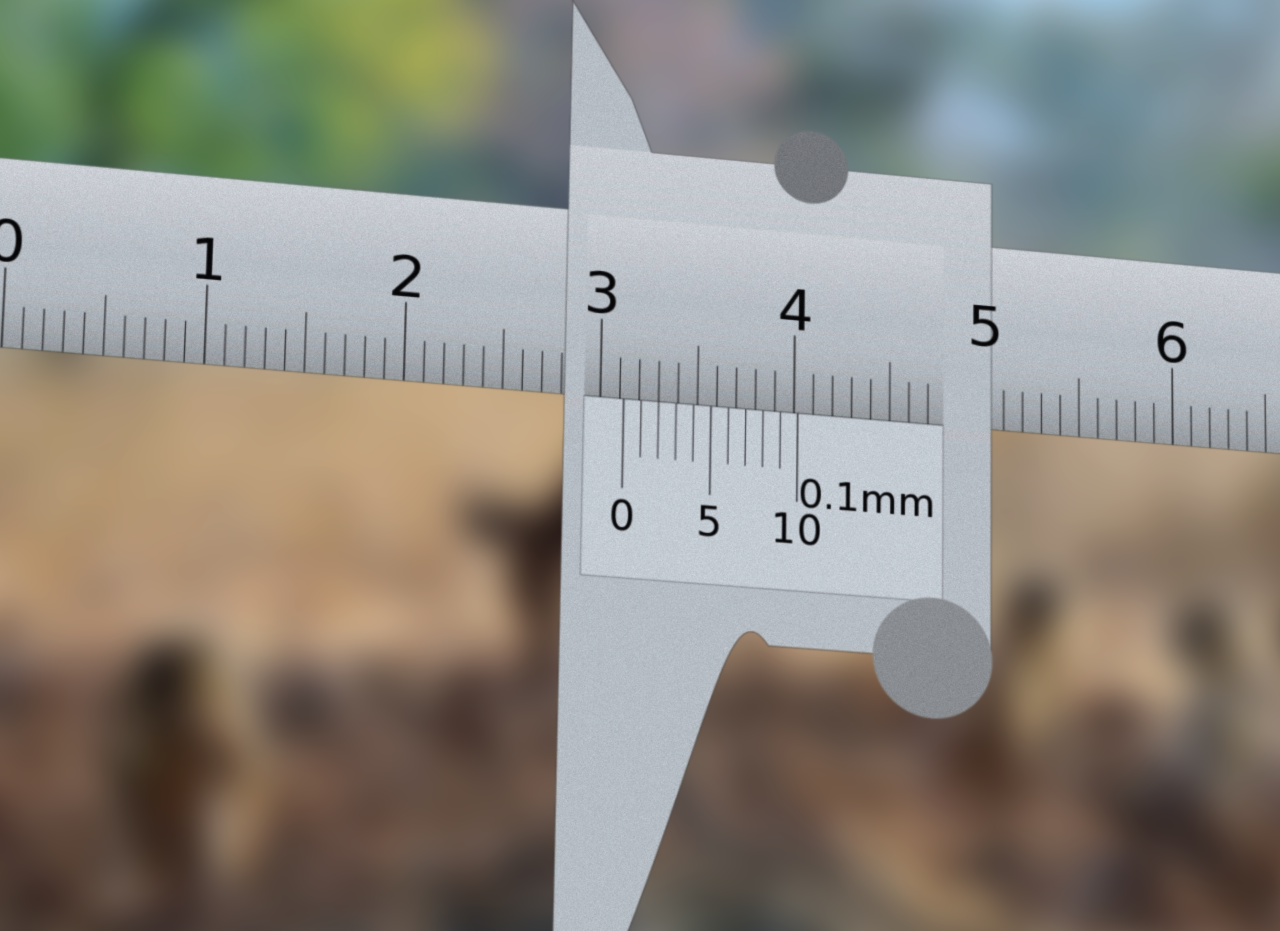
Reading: 31.2 mm
